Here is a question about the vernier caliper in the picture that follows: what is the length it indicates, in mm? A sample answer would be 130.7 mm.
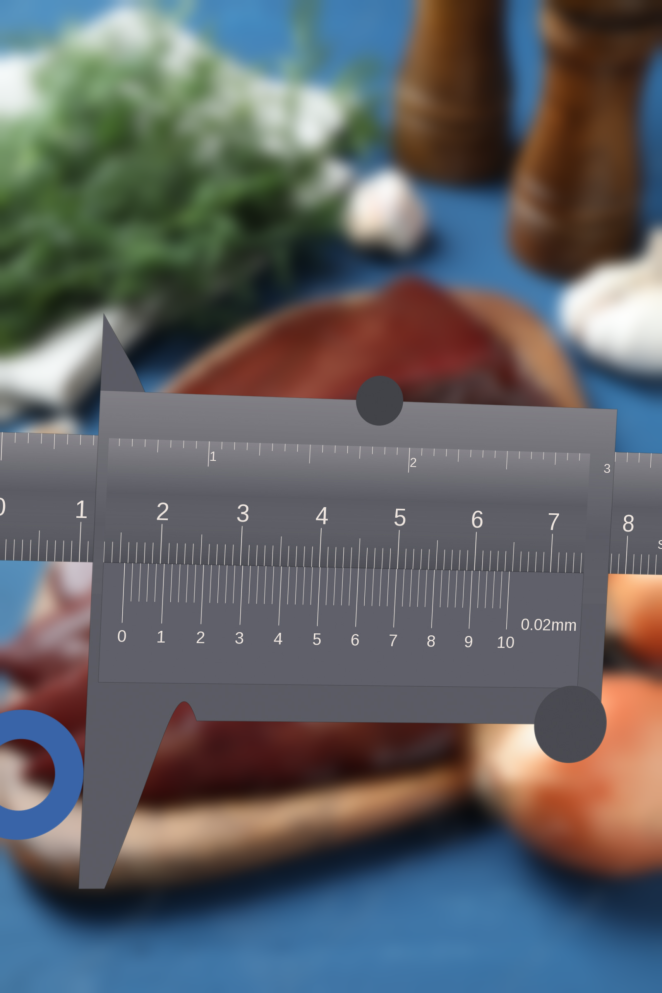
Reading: 15.6 mm
